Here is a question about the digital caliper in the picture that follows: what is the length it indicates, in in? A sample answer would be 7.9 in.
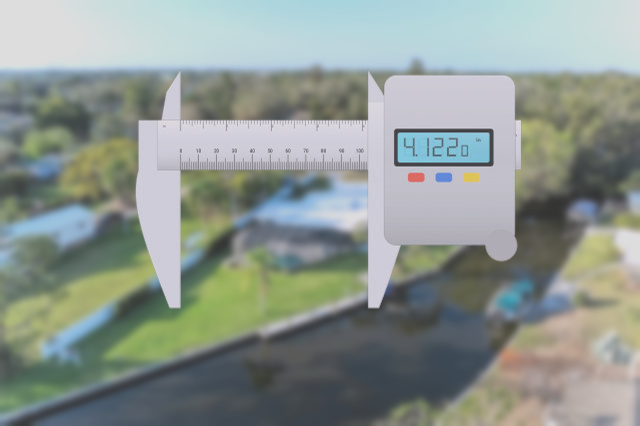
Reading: 4.1220 in
